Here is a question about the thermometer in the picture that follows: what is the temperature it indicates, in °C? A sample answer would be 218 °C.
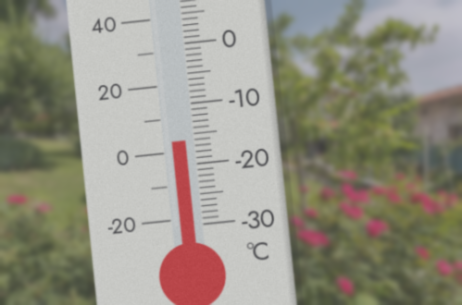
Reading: -16 °C
